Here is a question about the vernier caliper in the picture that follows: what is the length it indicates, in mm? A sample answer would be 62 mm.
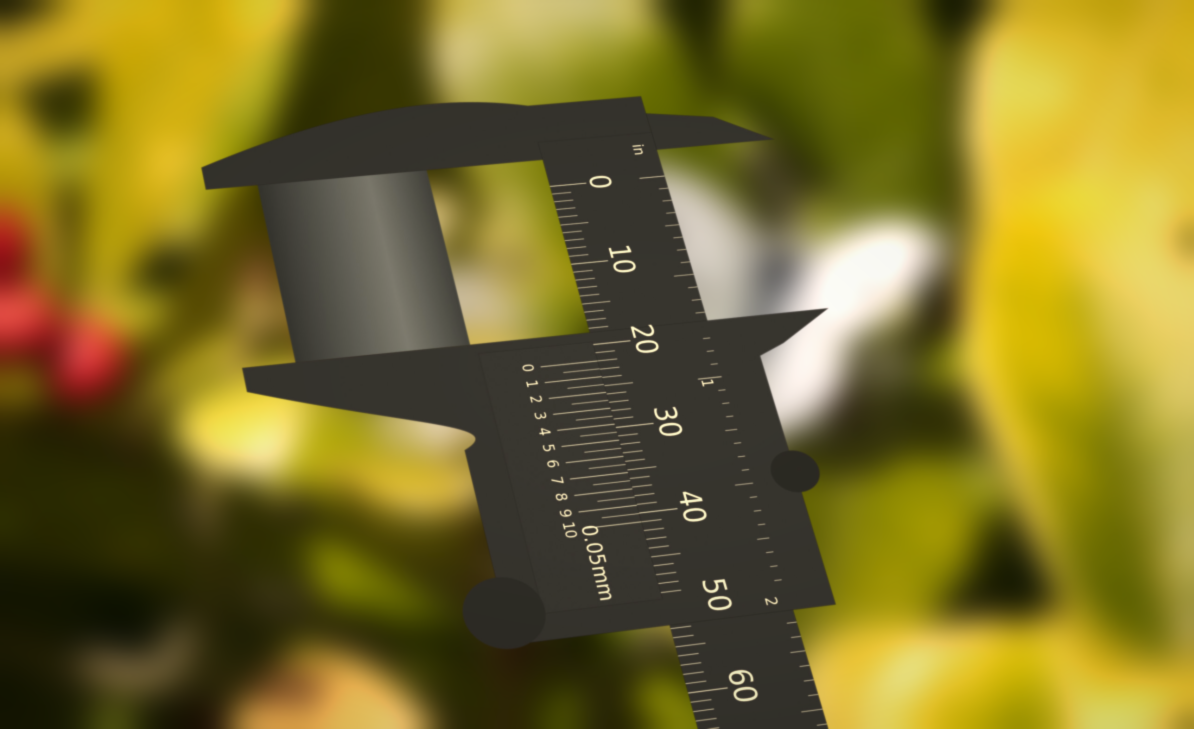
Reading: 22.0 mm
